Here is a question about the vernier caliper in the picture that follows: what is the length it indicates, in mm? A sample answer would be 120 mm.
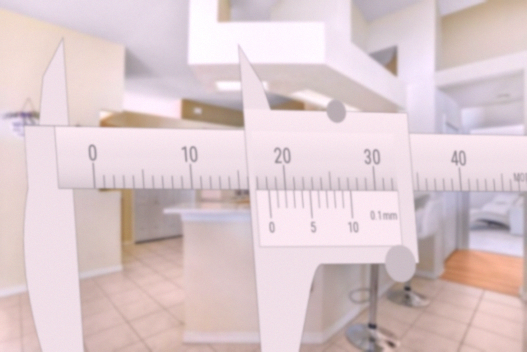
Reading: 18.2 mm
